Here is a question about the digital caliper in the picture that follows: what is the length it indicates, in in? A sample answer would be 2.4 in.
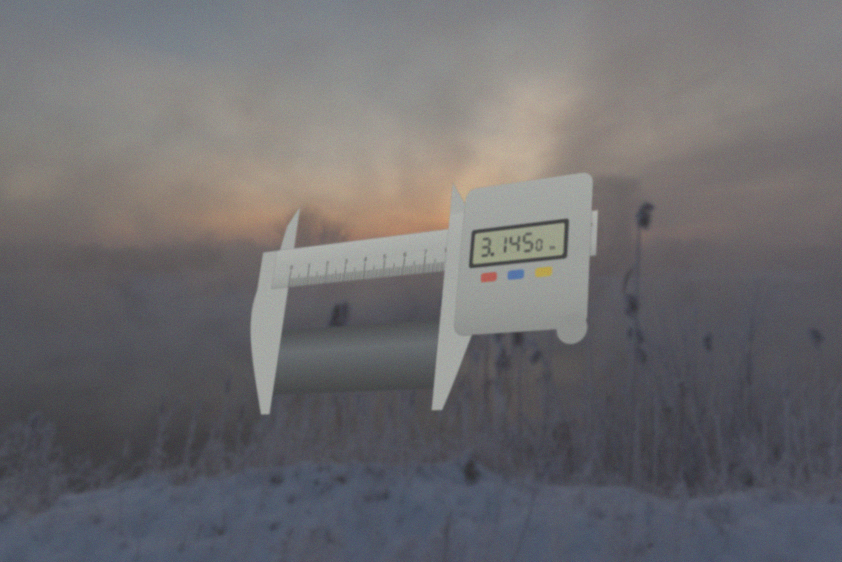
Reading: 3.1450 in
